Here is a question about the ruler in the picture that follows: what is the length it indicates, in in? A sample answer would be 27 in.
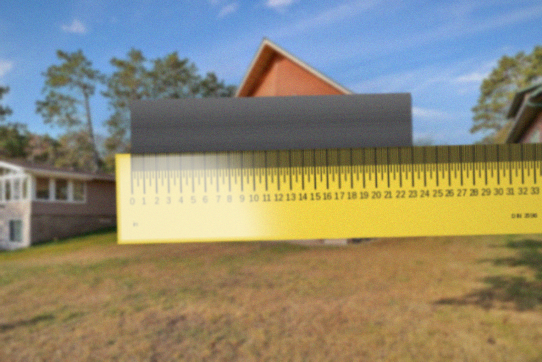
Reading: 23 in
